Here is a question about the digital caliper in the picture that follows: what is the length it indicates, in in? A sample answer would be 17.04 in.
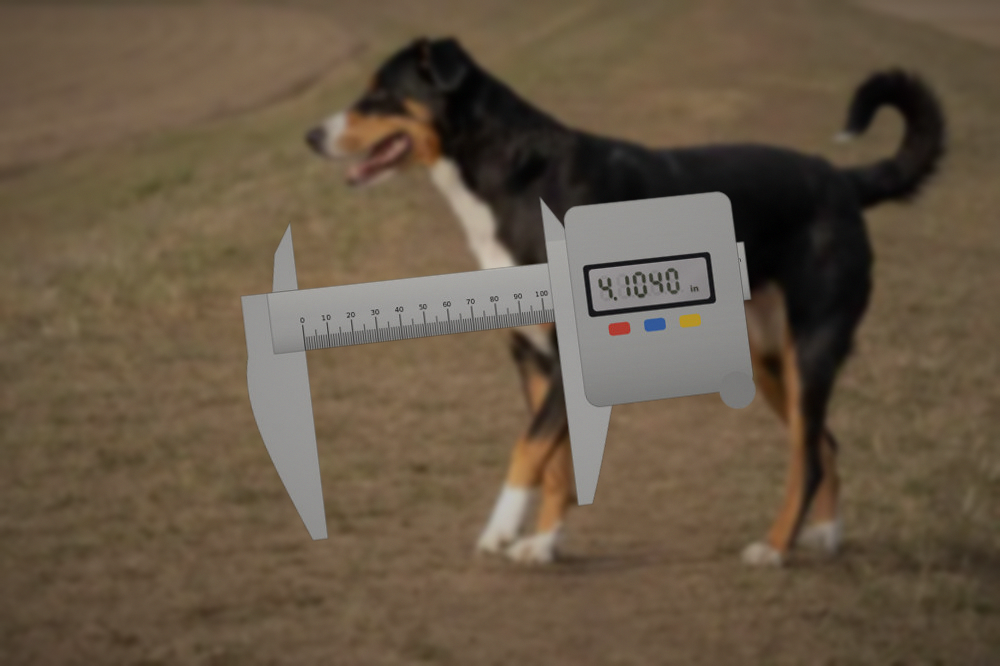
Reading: 4.1040 in
